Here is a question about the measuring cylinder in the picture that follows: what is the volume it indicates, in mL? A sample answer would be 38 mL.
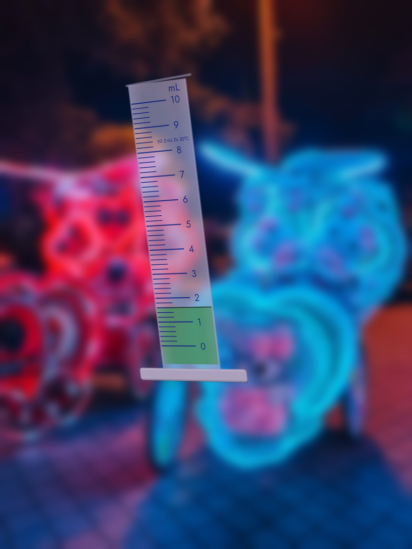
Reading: 1.6 mL
